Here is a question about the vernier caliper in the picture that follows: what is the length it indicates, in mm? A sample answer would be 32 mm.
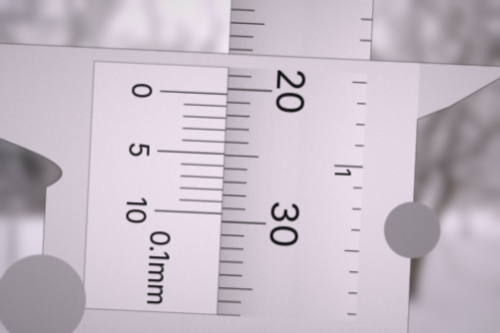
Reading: 20.4 mm
